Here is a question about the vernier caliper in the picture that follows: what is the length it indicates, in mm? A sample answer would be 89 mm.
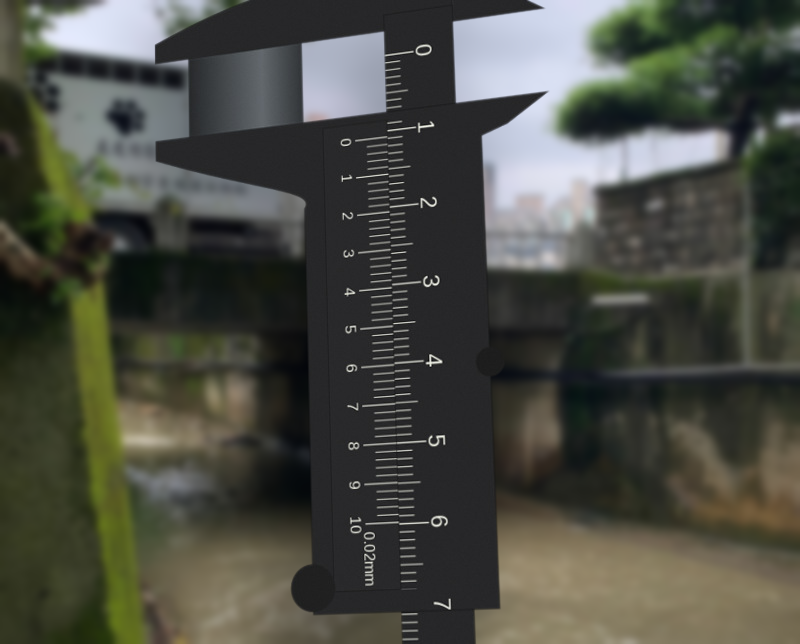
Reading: 10.8 mm
